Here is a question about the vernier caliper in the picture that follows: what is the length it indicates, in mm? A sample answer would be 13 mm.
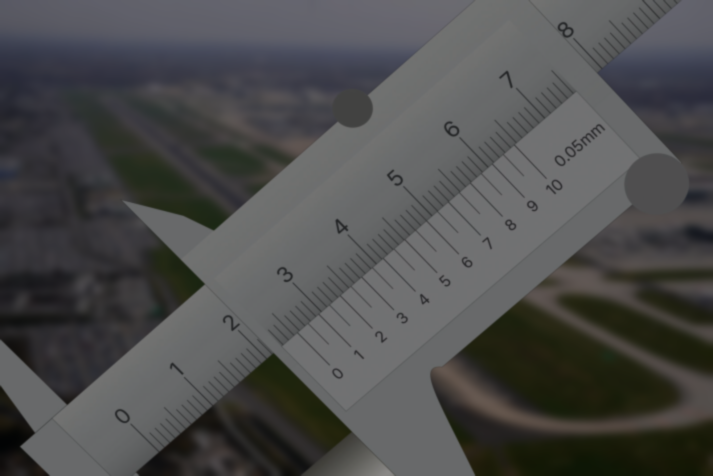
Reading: 25.6 mm
